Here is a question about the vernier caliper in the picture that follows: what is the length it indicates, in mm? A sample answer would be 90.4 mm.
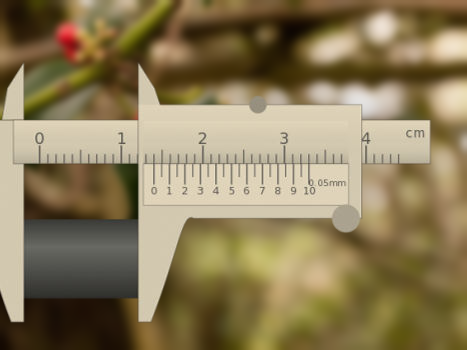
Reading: 14.0 mm
